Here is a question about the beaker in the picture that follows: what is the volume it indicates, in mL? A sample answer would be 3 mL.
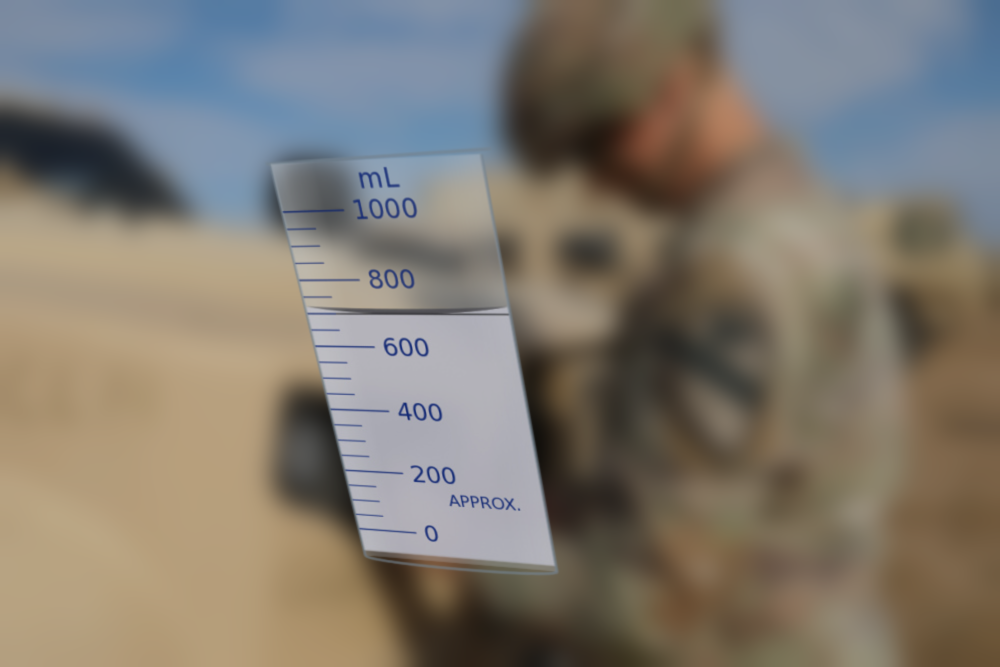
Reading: 700 mL
